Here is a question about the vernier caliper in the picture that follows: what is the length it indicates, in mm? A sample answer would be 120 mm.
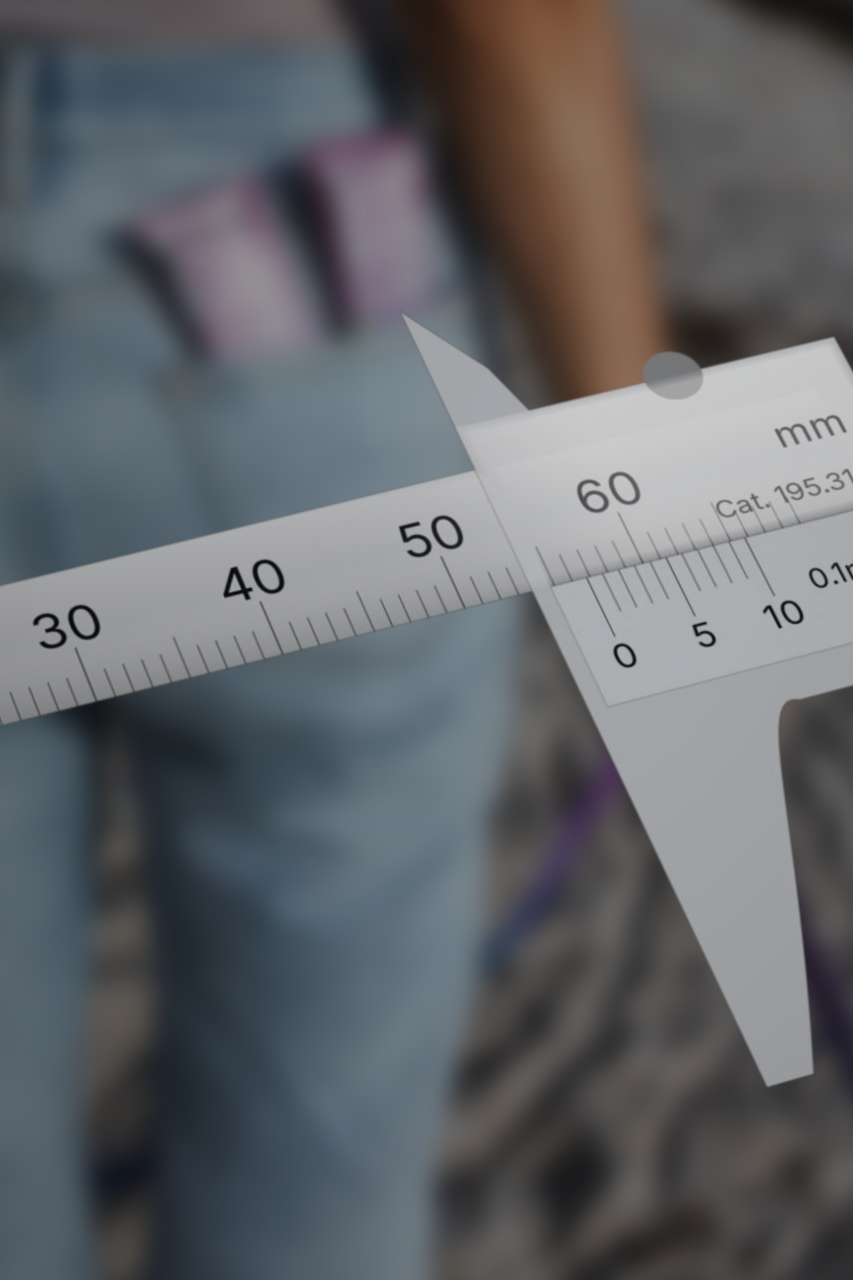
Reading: 56.8 mm
